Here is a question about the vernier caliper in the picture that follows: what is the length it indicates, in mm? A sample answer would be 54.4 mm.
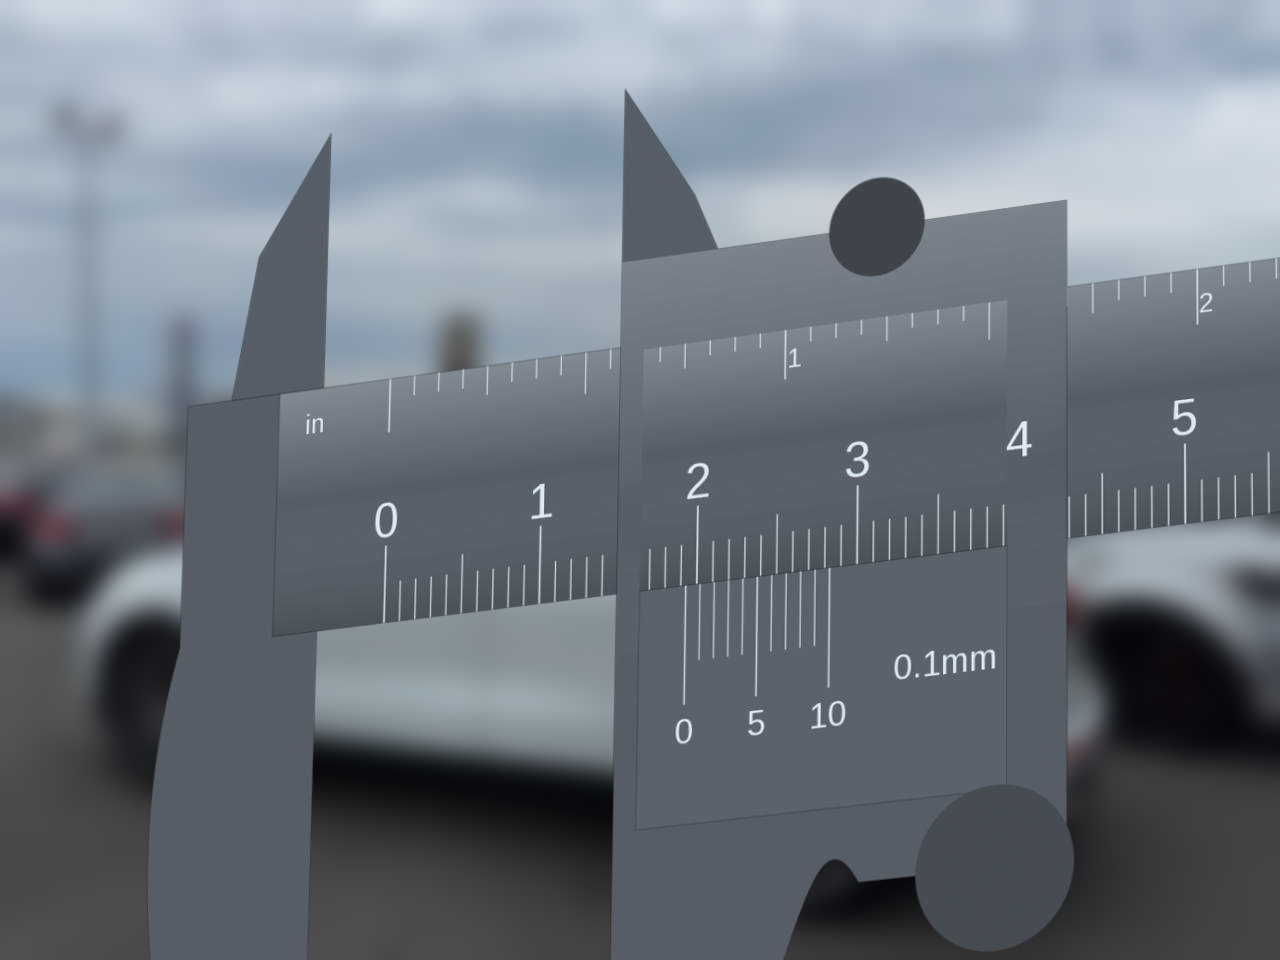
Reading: 19.3 mm
